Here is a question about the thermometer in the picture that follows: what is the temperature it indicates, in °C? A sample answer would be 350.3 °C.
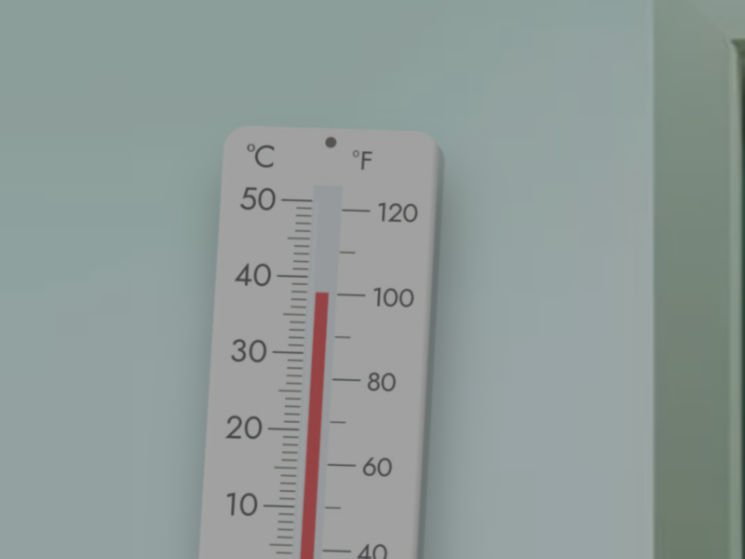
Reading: 38 °C
